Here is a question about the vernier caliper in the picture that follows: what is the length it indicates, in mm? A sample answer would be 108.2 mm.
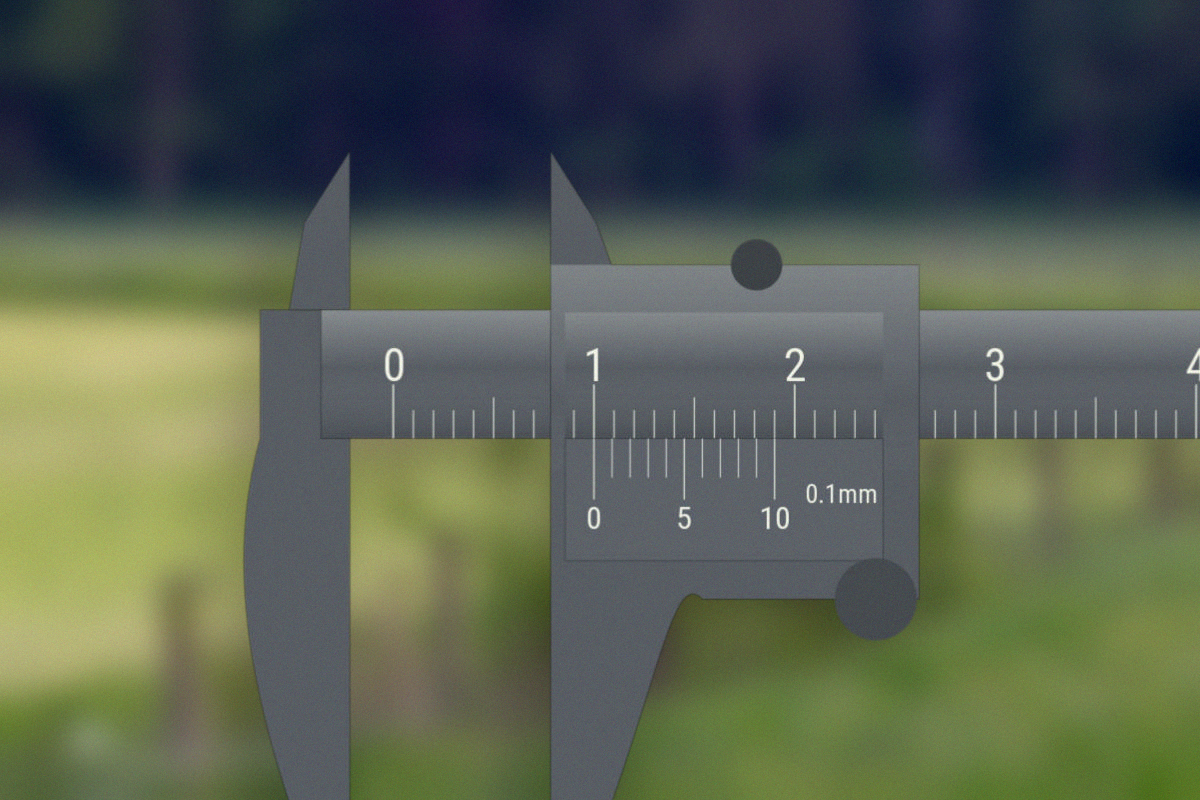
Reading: 10.0 mm
